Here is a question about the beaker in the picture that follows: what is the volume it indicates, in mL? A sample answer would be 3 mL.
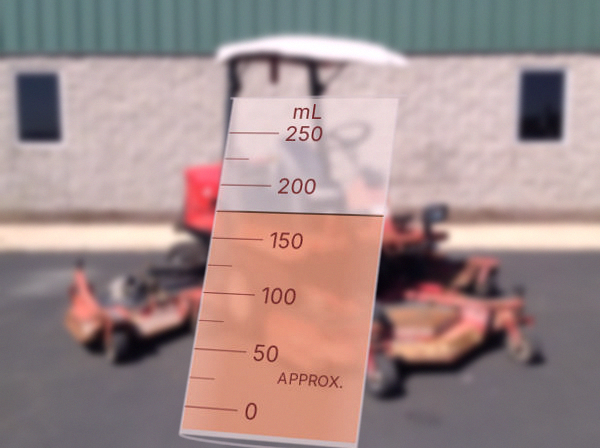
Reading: 175 mL
